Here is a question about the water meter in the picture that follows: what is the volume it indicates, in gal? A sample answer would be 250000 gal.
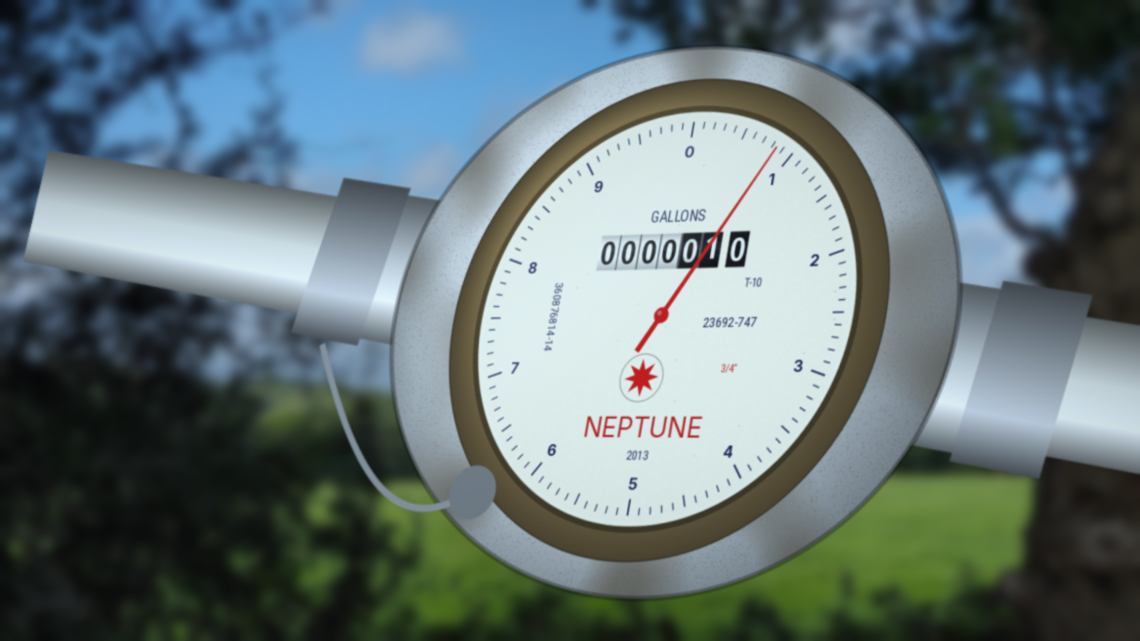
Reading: 10.8 gal
